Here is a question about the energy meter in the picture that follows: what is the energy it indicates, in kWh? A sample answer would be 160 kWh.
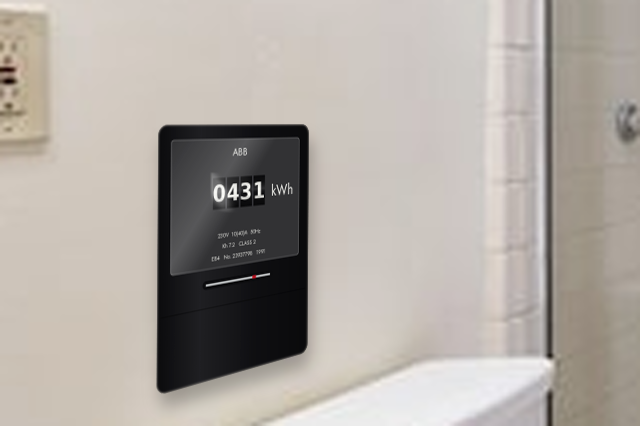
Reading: 431 kWh
